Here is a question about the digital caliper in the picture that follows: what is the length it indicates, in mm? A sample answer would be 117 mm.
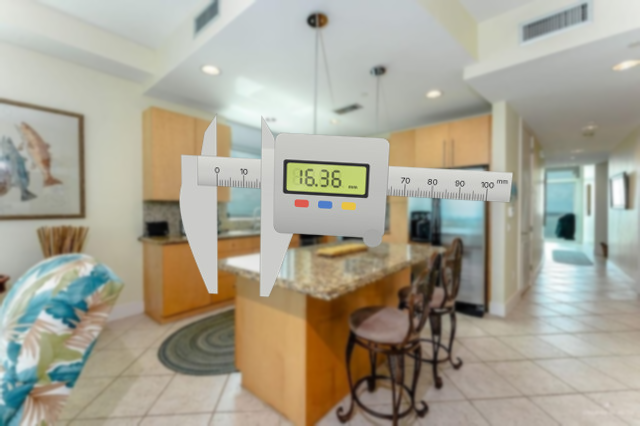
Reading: 16.36 mm
